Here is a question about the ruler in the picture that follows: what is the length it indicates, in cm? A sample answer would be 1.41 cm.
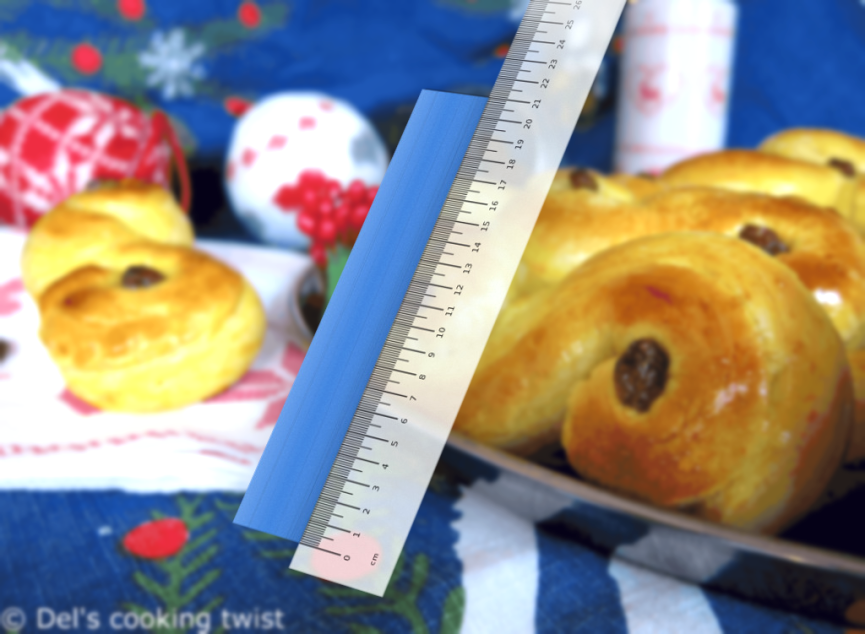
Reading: 21 cm
